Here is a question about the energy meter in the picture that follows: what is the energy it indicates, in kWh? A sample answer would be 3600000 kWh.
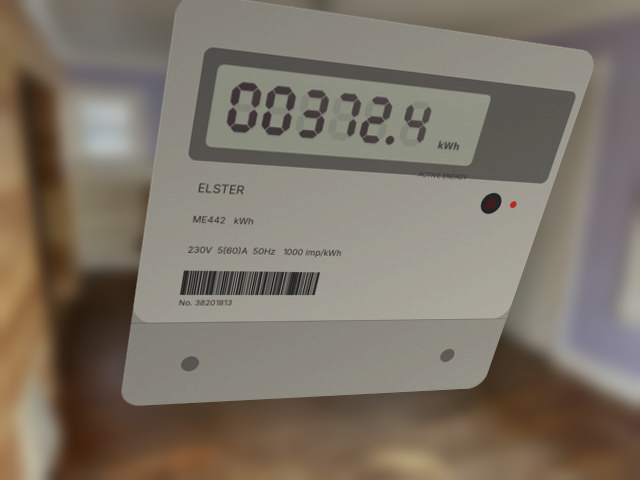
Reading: 372.4 kWh
